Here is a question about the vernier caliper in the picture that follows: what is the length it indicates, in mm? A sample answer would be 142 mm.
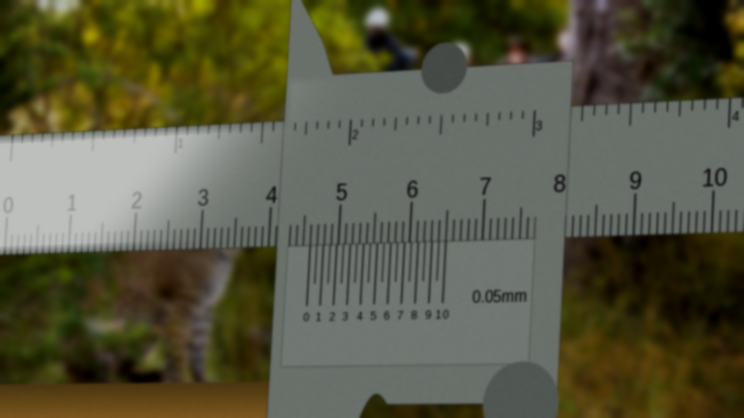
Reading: 46.0 mm
